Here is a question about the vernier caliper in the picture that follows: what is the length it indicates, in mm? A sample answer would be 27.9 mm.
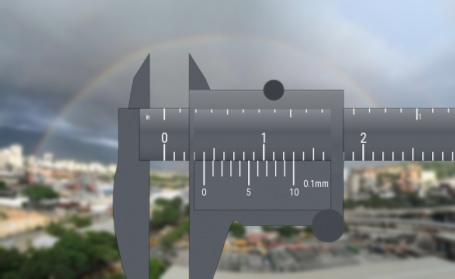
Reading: 4.0 mm
